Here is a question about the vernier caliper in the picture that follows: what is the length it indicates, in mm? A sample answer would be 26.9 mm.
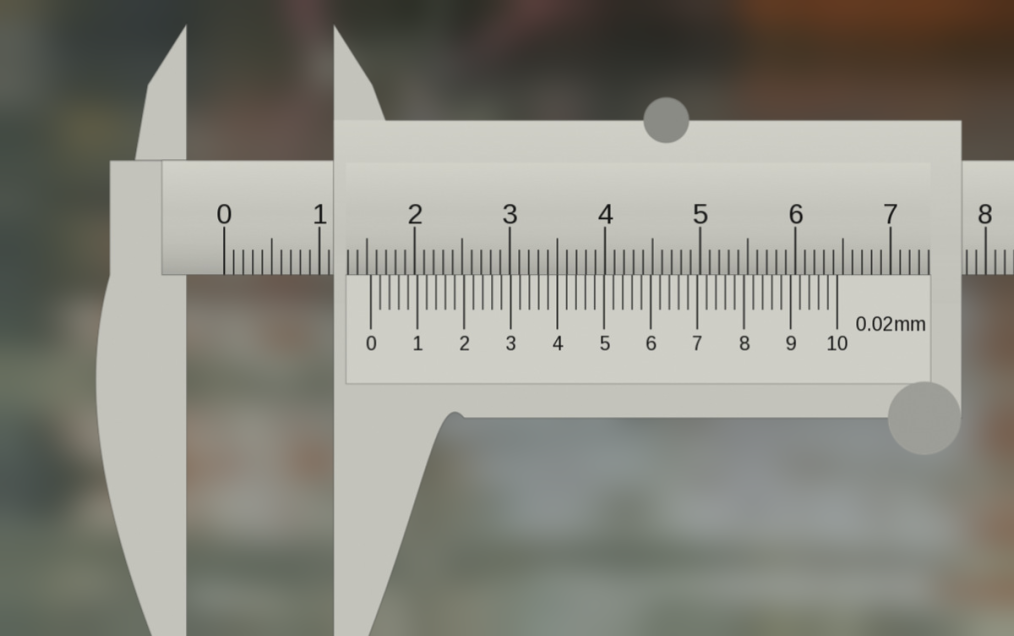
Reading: 15.4 mm
